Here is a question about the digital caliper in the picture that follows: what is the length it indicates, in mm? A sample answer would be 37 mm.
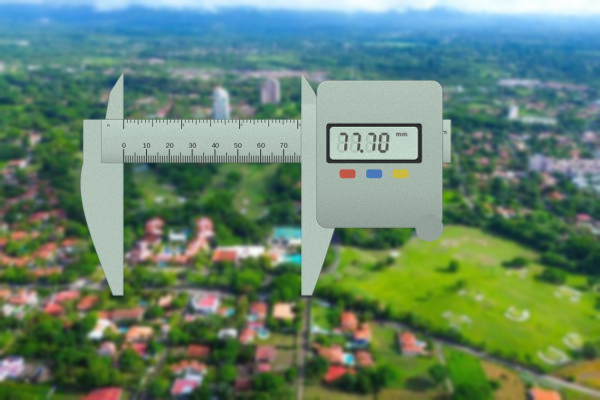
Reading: 77.70 mm
